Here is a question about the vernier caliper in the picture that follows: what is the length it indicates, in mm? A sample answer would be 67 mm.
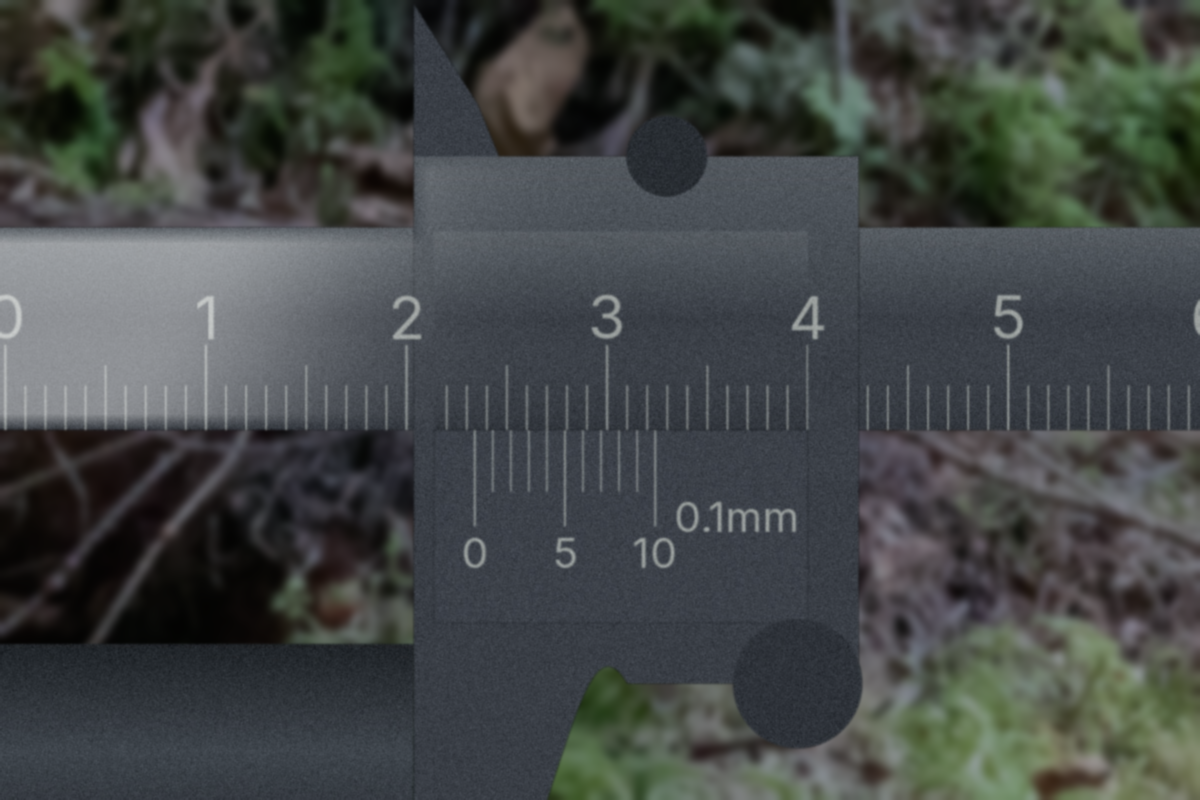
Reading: 23.4 mm
